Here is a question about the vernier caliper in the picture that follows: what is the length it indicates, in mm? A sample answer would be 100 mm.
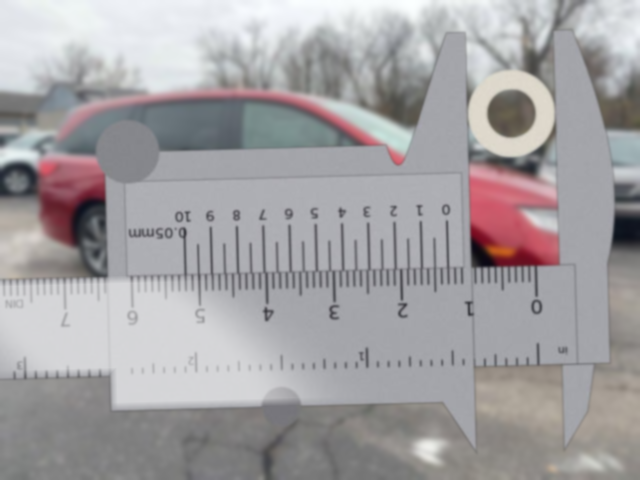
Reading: 13.0 mm
